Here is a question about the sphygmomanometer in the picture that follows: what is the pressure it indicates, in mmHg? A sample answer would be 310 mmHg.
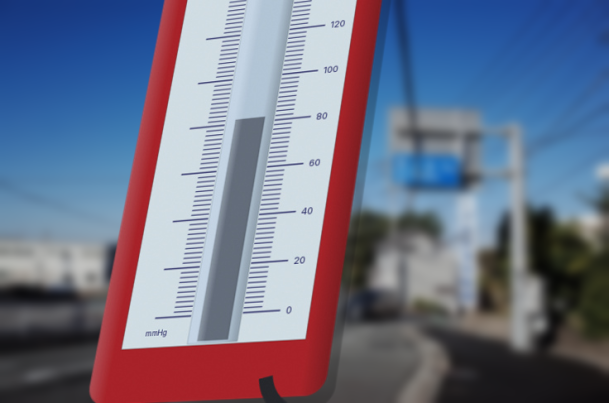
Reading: 82 mmHg
